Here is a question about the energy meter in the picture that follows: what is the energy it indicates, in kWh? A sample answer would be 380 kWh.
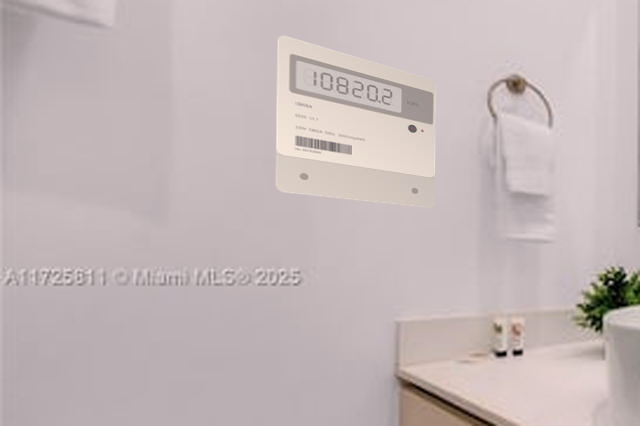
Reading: 10820.2 kWh
